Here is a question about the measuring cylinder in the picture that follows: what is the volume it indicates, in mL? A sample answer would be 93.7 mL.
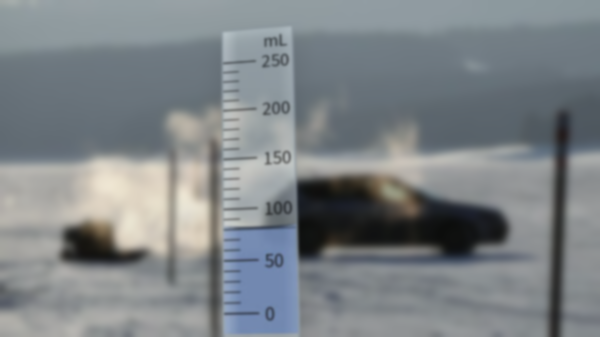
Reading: 80 mL
